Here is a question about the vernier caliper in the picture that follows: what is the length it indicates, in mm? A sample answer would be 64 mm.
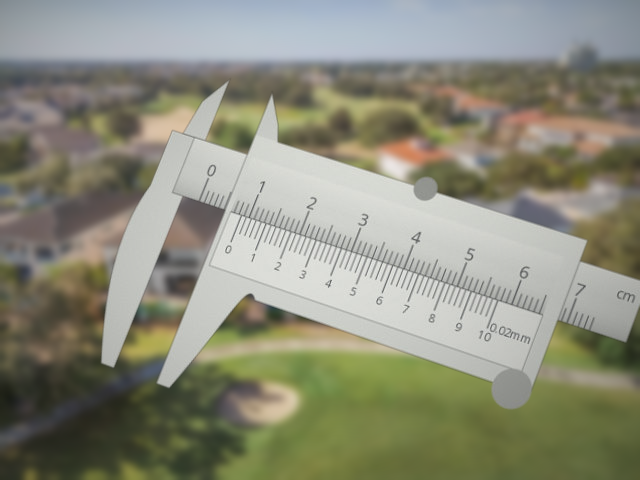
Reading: 8.5 mm
